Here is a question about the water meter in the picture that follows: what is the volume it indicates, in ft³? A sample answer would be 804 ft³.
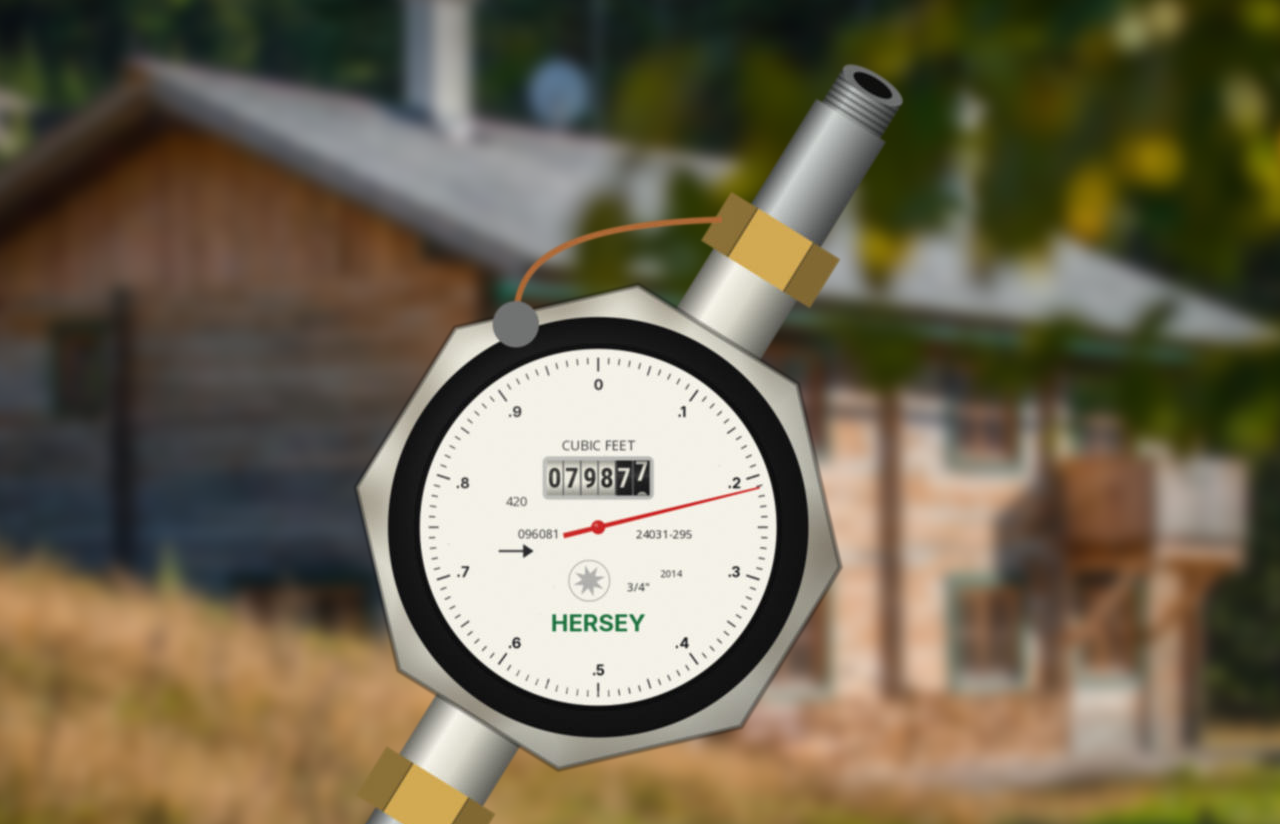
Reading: 79877.21 ft³
